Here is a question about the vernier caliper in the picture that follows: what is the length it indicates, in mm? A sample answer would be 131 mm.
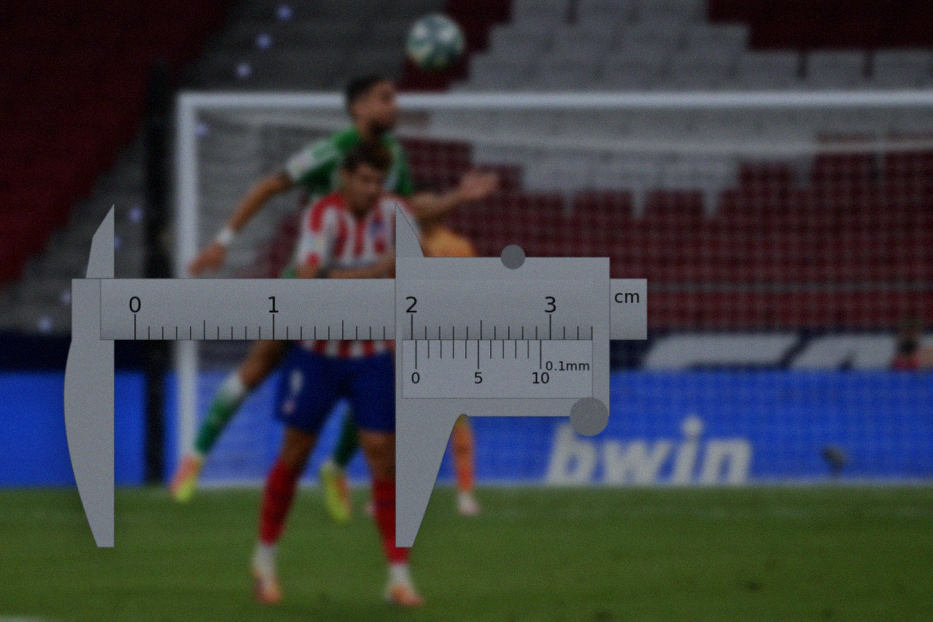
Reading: 20.3 mm
